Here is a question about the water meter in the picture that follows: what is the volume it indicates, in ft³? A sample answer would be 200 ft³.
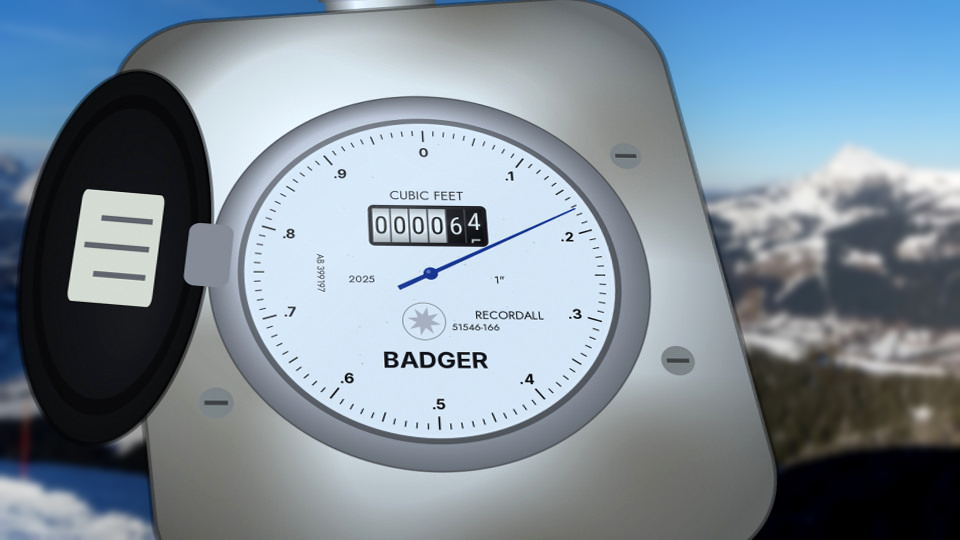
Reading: 64.17 ft³
